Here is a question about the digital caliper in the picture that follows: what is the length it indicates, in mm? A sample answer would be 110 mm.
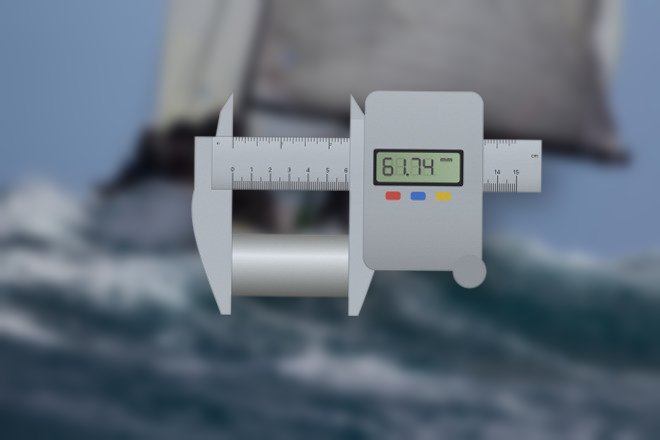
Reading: 61.74 mm
